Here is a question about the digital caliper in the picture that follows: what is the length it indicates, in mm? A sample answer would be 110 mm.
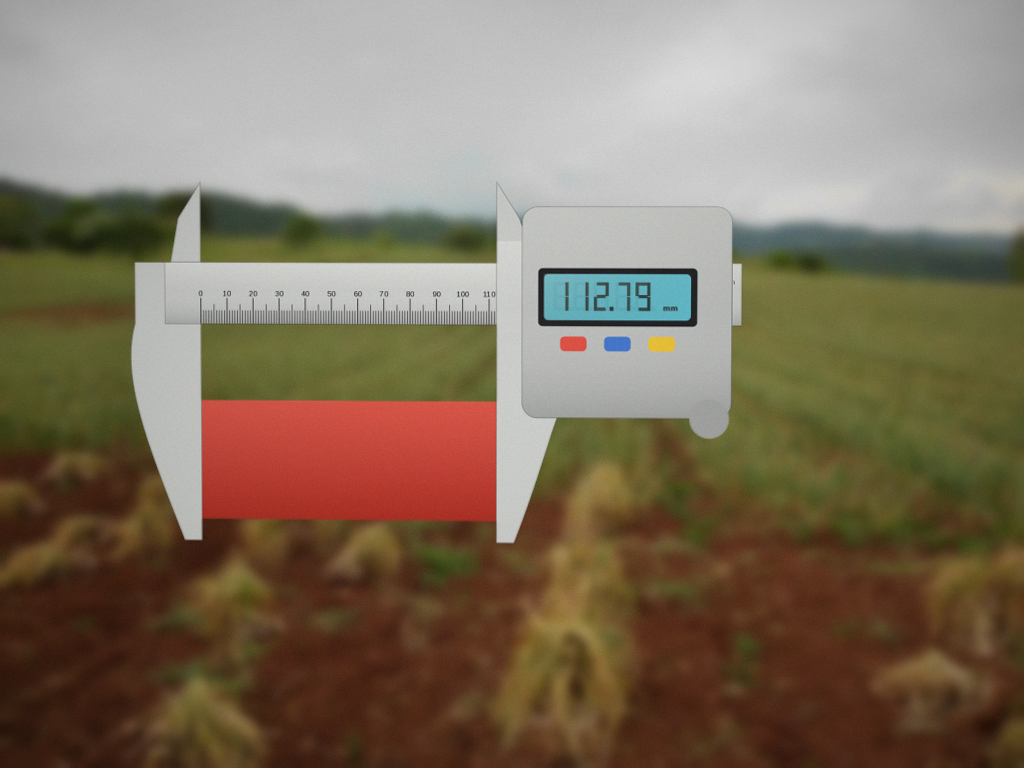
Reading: 112.79 mm
